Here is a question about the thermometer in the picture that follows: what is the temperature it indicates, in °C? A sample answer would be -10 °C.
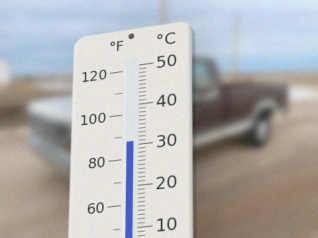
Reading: 31 °C
